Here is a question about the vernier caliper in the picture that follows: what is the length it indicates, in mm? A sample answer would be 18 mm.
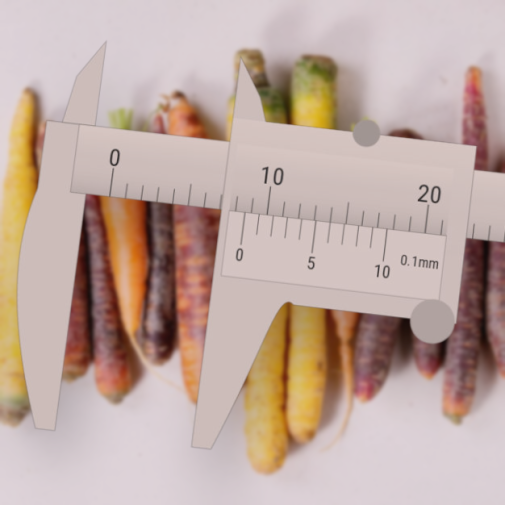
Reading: 8.6 mm
